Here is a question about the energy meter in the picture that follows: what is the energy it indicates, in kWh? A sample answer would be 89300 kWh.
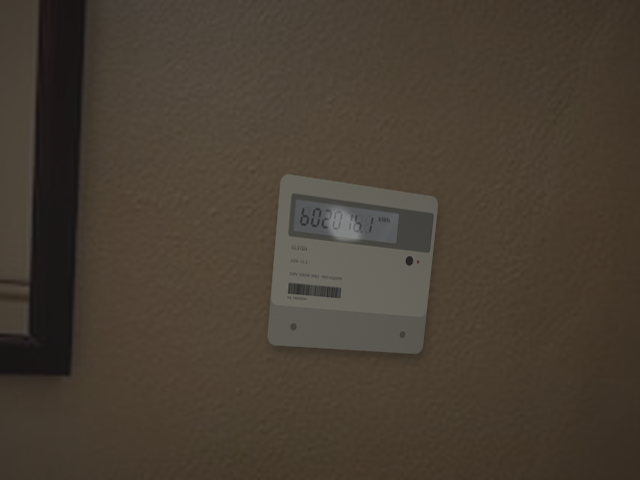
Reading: 602016.1 kWh
